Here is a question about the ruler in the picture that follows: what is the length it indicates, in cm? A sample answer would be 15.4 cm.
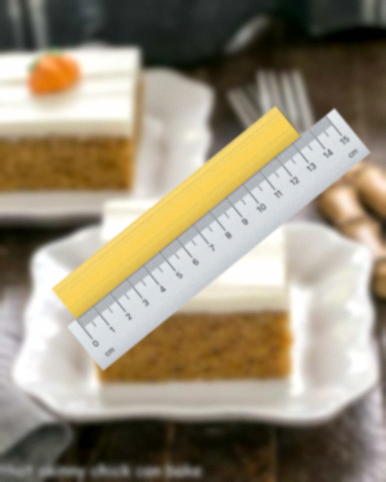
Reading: 13.5 cm
